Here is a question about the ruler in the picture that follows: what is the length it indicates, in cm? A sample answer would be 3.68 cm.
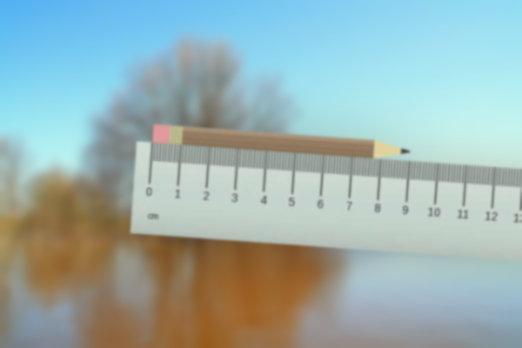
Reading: 9 cm
